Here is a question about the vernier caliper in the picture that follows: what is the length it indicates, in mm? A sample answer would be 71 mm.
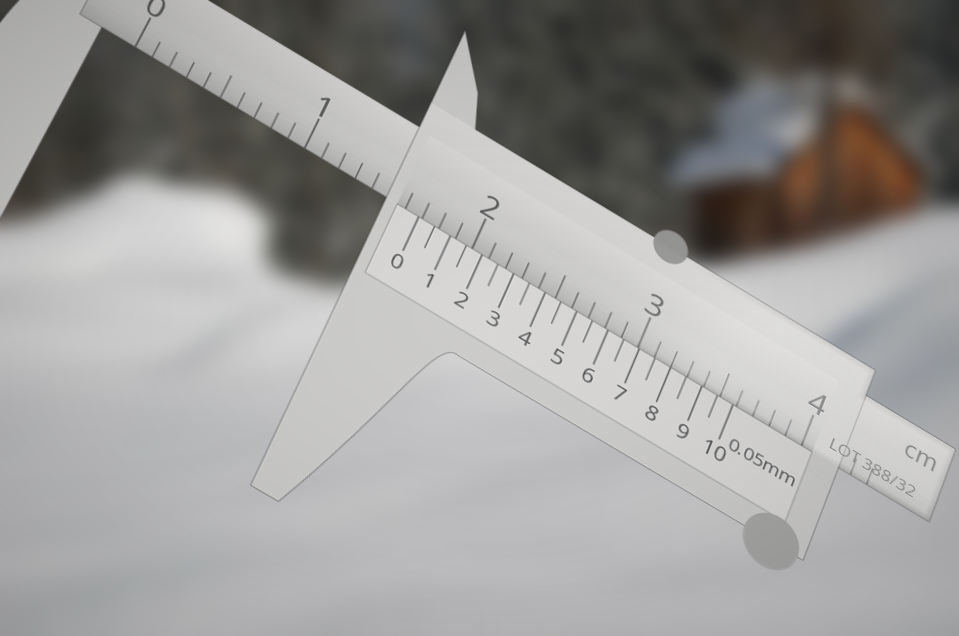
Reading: 16.8 mm
